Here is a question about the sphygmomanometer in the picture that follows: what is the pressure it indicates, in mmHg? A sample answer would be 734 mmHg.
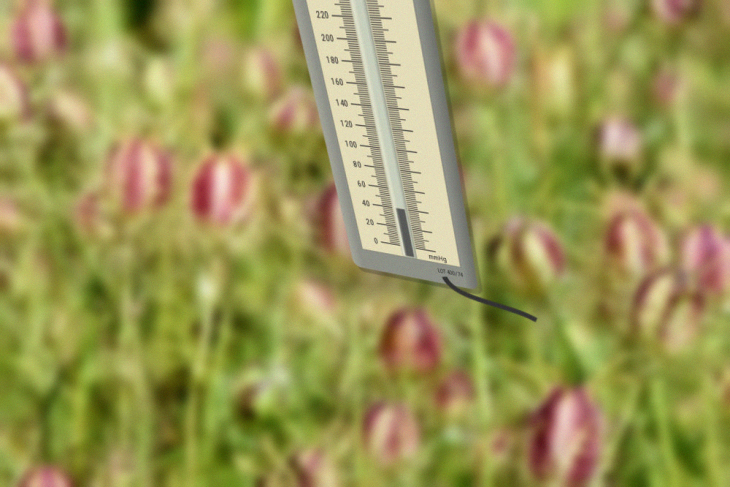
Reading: 40 mmHg
